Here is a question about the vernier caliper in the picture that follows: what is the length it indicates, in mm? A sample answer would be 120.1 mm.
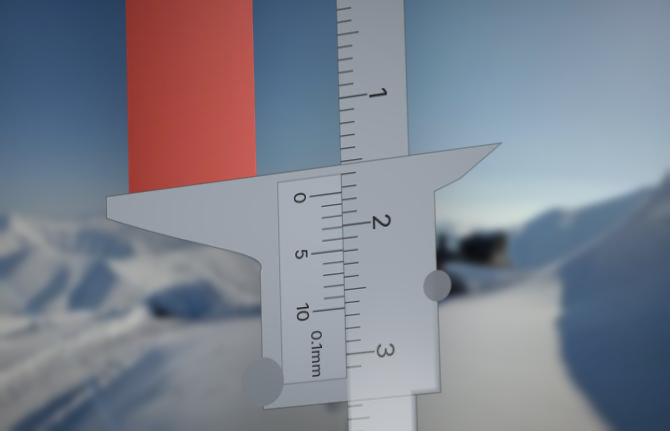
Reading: 17.4 mm
